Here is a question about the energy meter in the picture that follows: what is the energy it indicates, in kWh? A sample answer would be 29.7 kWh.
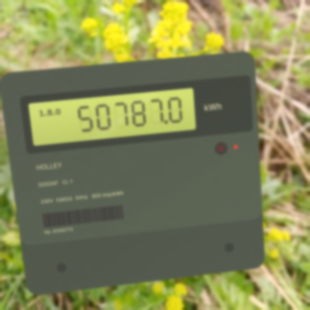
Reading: 50787.0 kWh
